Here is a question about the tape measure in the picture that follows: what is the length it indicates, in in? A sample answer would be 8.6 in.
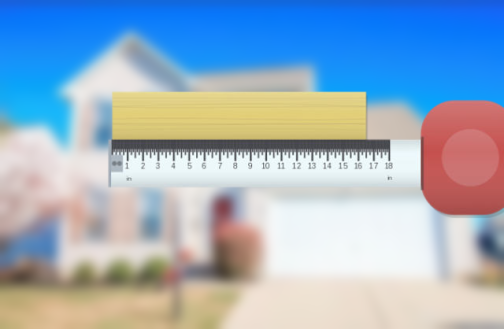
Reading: 16.5 in
